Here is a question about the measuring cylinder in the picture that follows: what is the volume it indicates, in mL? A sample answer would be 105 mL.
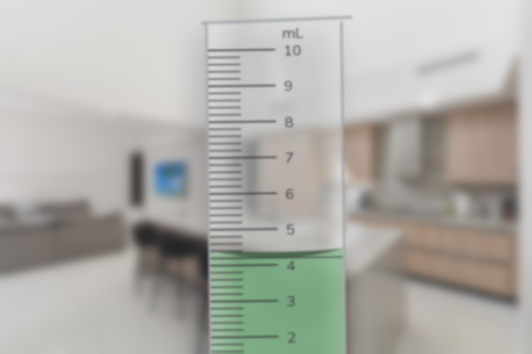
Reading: 4.2 mL
